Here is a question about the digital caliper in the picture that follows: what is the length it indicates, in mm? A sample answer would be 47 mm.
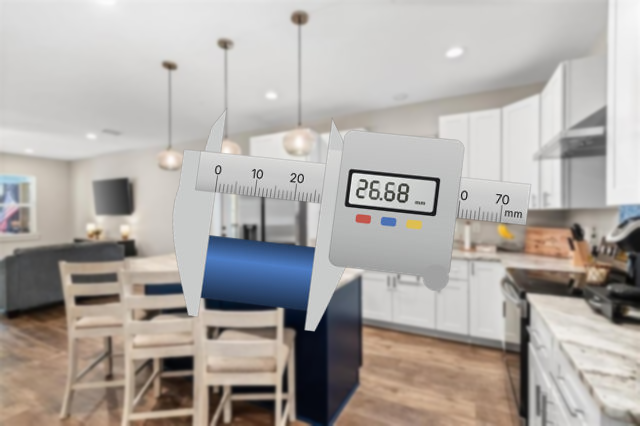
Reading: 26.68 mm
